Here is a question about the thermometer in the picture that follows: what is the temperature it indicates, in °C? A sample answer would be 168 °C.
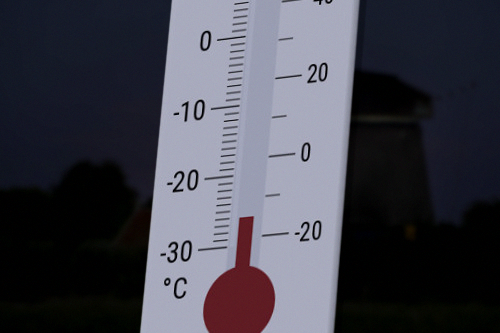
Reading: -26 °C
